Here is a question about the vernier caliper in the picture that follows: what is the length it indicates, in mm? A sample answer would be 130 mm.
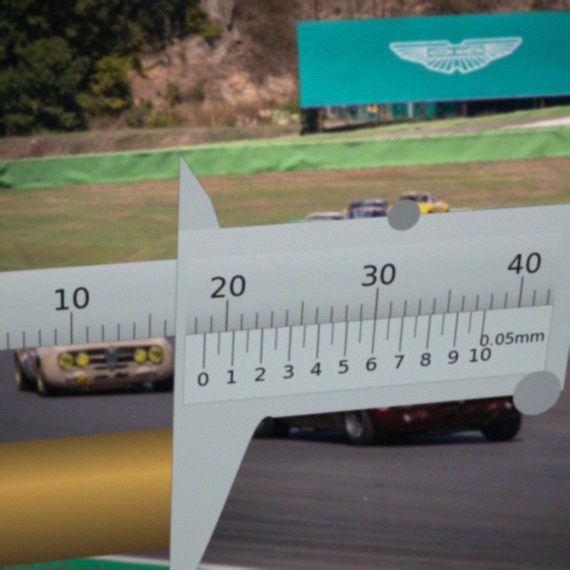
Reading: 18.6 mm
